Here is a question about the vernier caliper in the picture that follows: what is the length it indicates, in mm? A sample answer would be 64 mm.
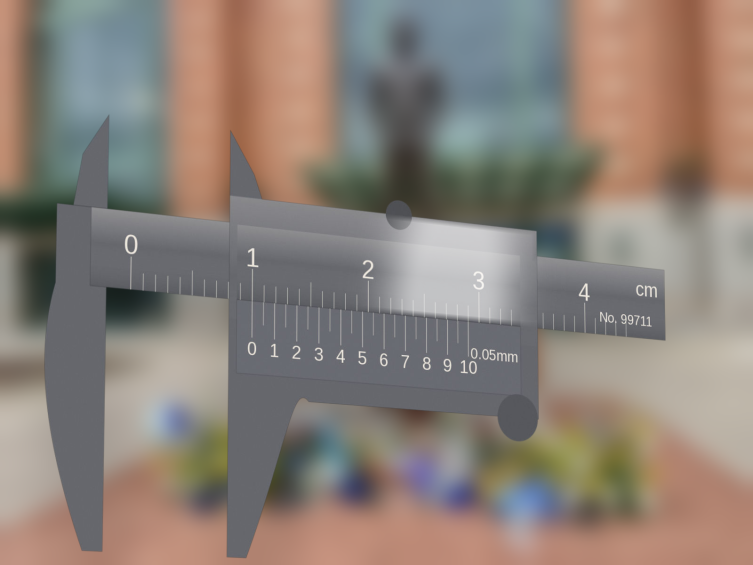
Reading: 10.0 mm
